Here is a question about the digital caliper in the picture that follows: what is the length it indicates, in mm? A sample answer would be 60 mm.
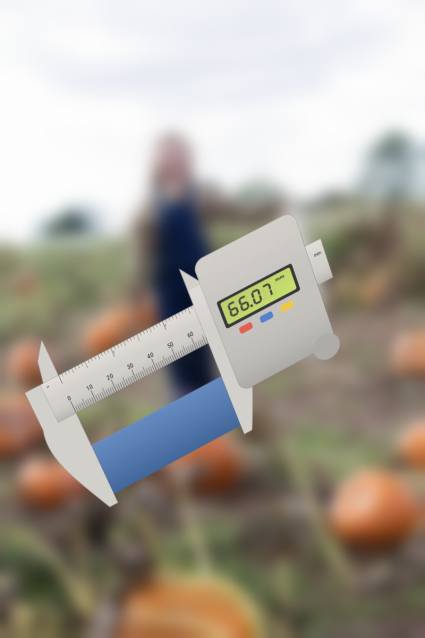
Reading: 66.07 mm
